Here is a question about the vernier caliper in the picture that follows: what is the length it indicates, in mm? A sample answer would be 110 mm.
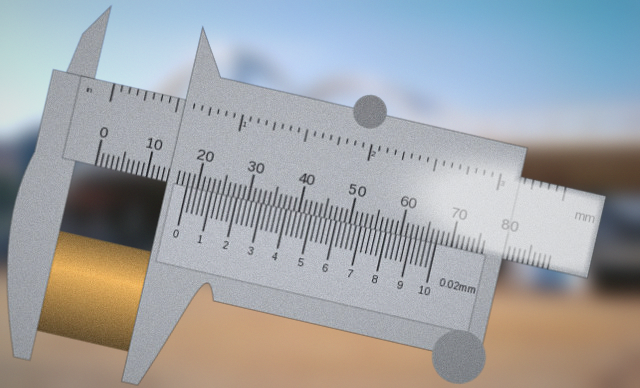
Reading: 18.0 mm
